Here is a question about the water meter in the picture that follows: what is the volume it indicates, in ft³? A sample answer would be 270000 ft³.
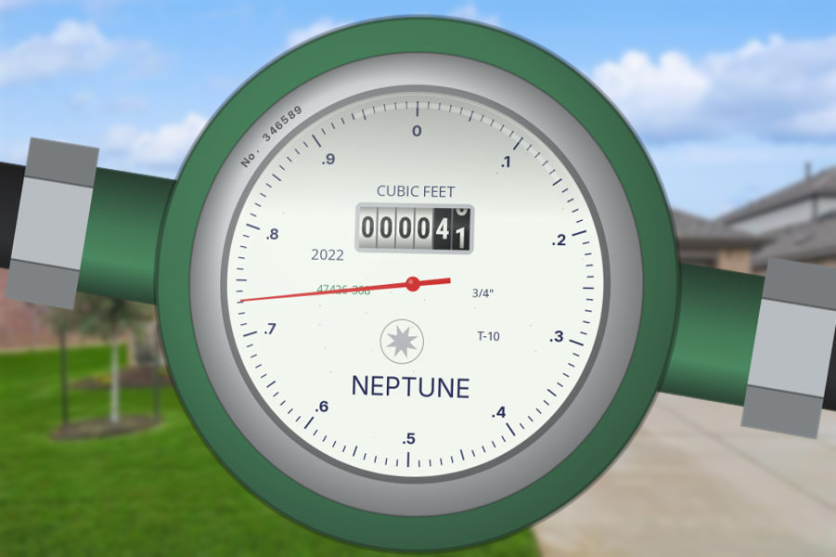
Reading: 40.73 ft³
